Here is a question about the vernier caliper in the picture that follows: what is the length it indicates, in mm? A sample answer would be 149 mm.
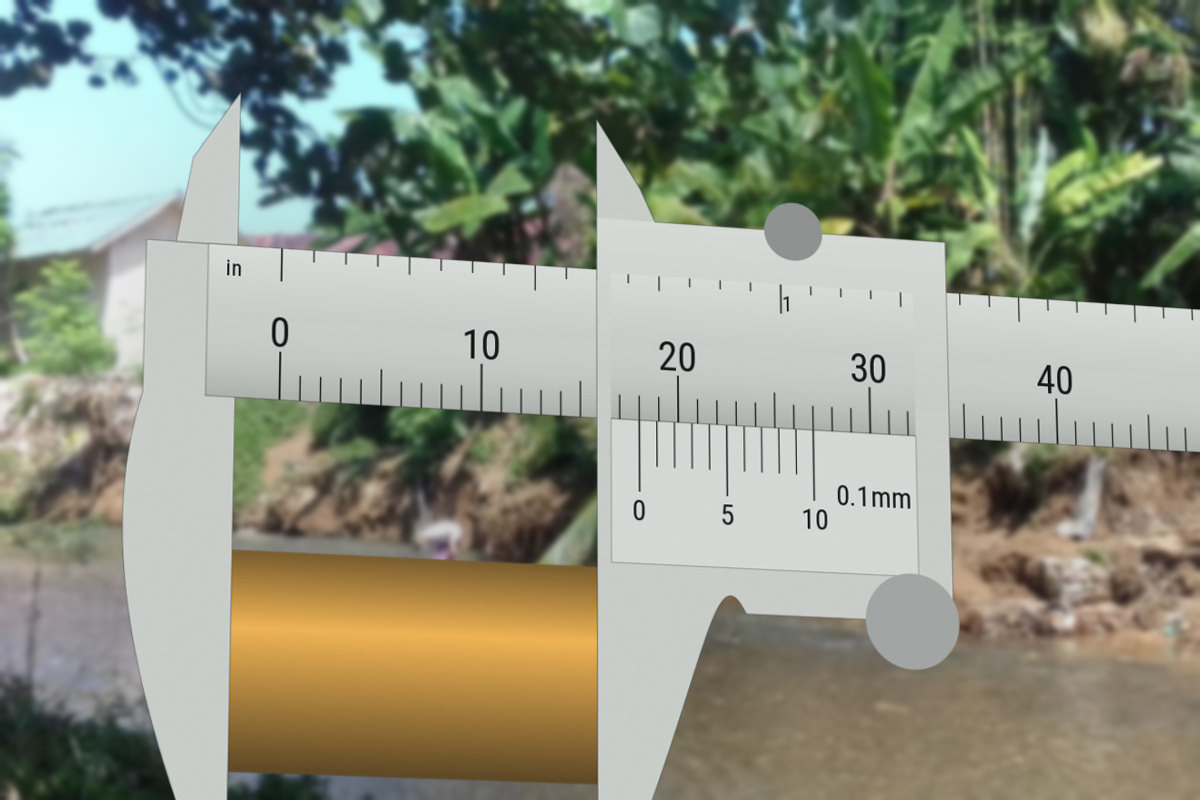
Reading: 18.0 mm
